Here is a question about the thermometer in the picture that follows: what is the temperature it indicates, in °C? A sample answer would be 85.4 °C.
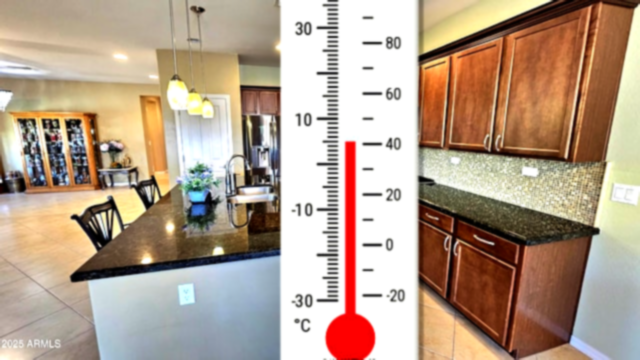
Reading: 5 °C
